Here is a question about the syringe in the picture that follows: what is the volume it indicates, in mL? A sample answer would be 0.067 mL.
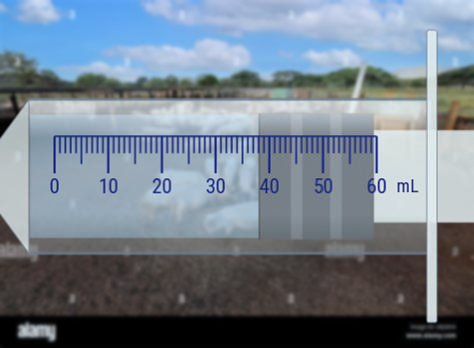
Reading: 38 mL
